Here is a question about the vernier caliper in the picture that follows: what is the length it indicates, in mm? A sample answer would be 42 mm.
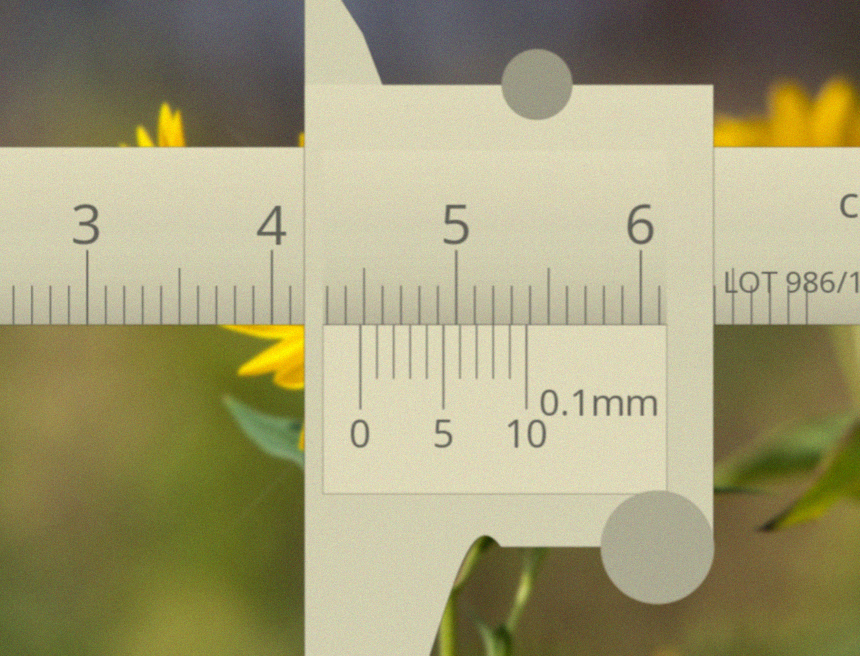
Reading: 44.8 mm
